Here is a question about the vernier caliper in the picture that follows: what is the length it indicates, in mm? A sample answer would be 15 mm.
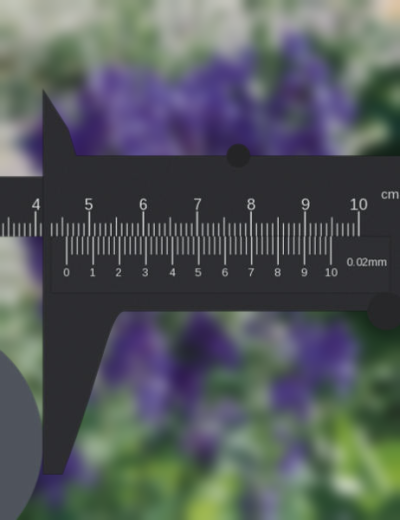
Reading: 45.8 mm
